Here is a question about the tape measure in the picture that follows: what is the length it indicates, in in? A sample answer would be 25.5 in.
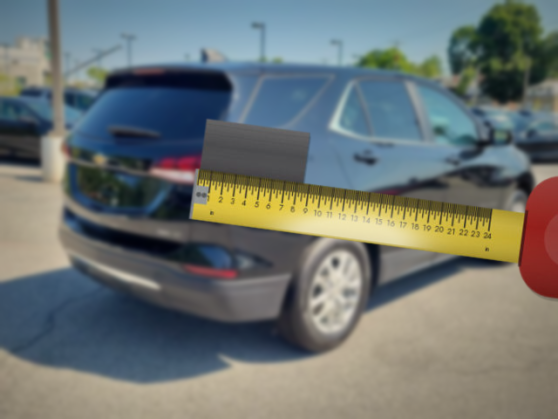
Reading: 8.5 in
